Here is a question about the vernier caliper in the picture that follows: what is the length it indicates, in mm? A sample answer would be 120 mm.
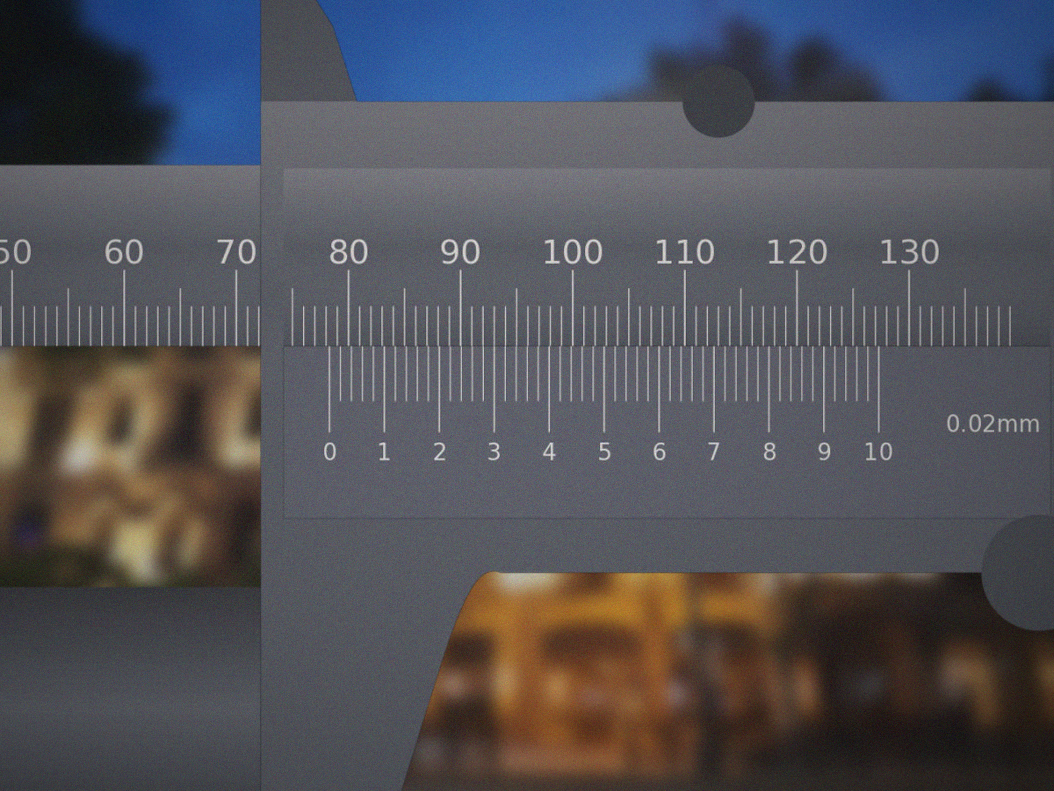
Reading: 78.3 mm
